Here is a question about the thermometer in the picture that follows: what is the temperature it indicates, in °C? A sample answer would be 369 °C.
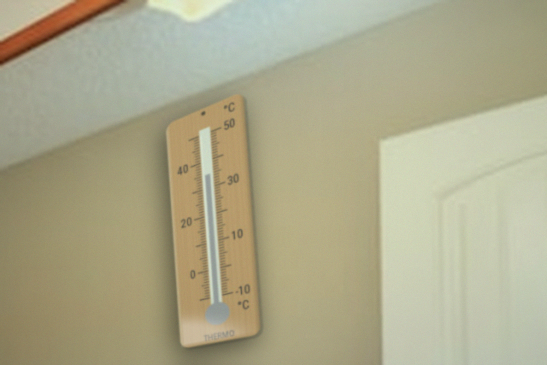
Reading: 35 °C
